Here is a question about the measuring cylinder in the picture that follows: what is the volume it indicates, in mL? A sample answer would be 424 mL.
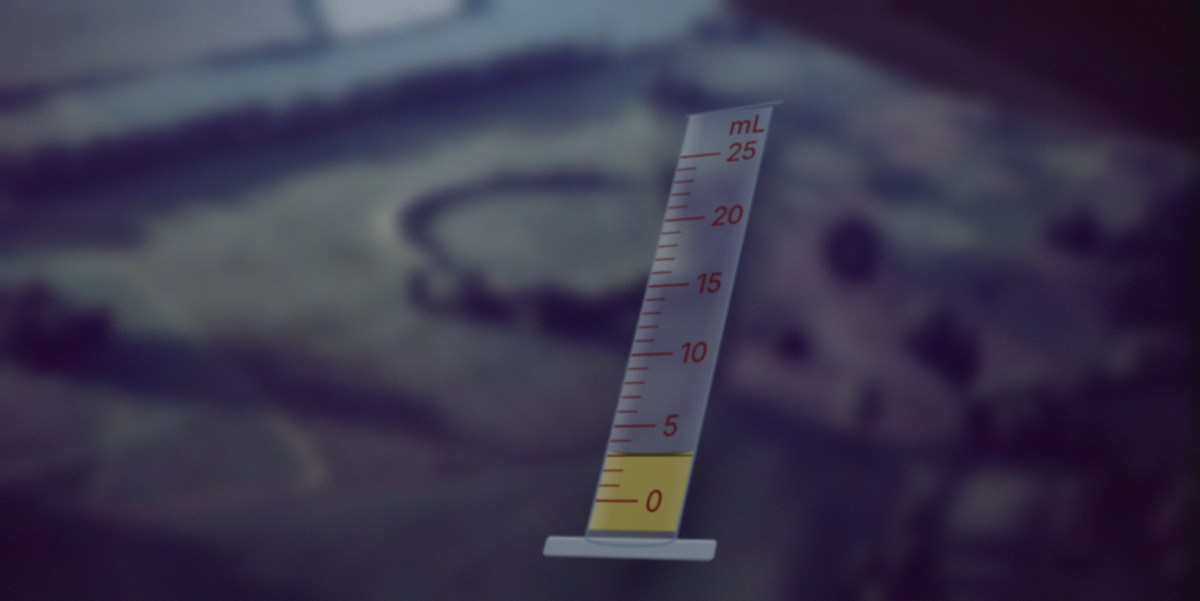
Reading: 3 mL
